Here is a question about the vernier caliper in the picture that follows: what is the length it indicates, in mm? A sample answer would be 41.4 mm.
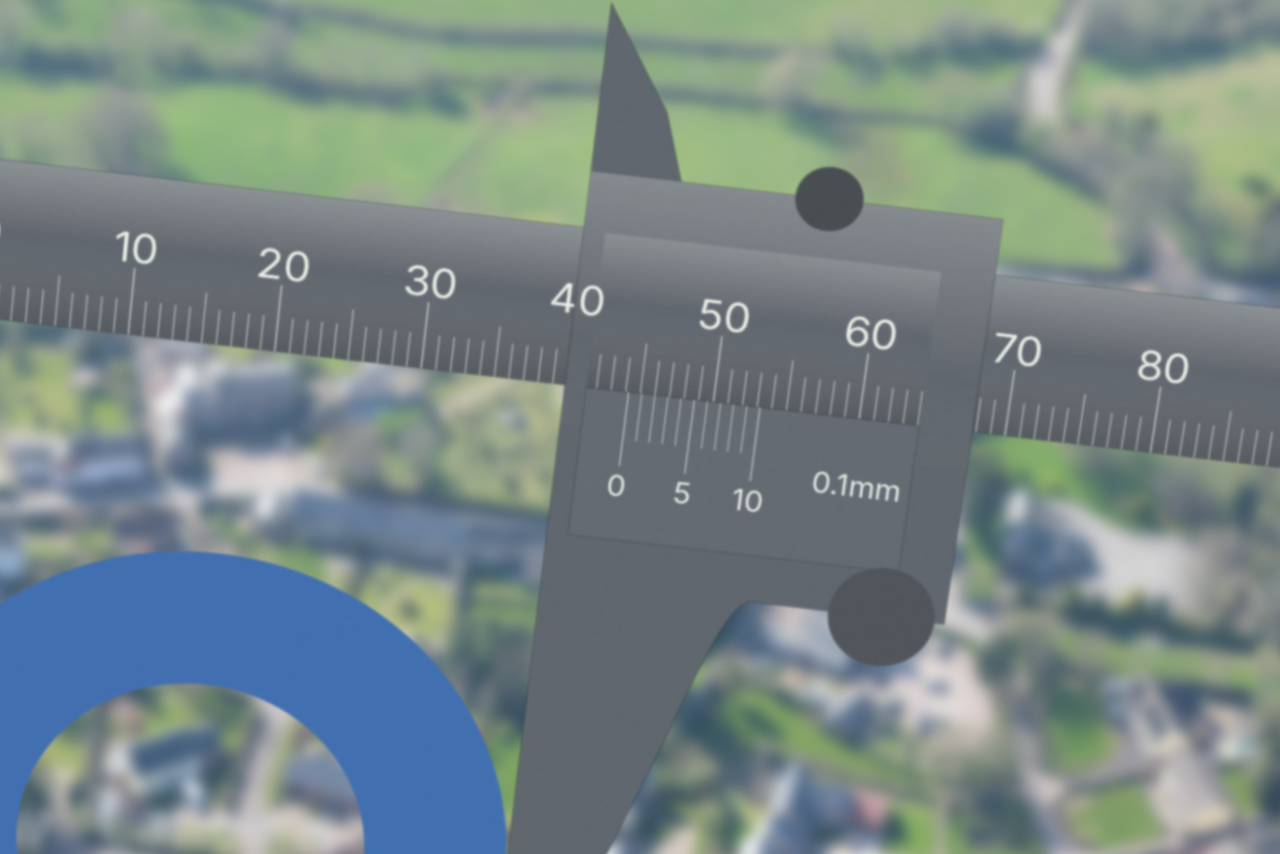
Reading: 44.2 mm
